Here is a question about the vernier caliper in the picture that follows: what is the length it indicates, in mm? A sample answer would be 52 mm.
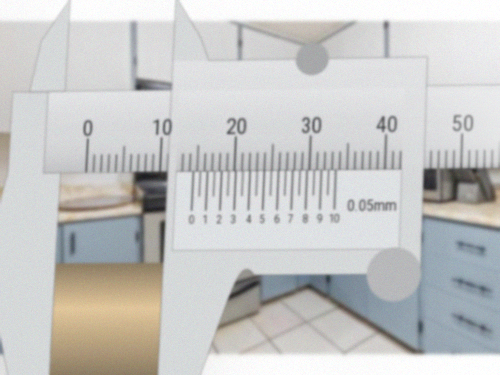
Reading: 14.5 mm
